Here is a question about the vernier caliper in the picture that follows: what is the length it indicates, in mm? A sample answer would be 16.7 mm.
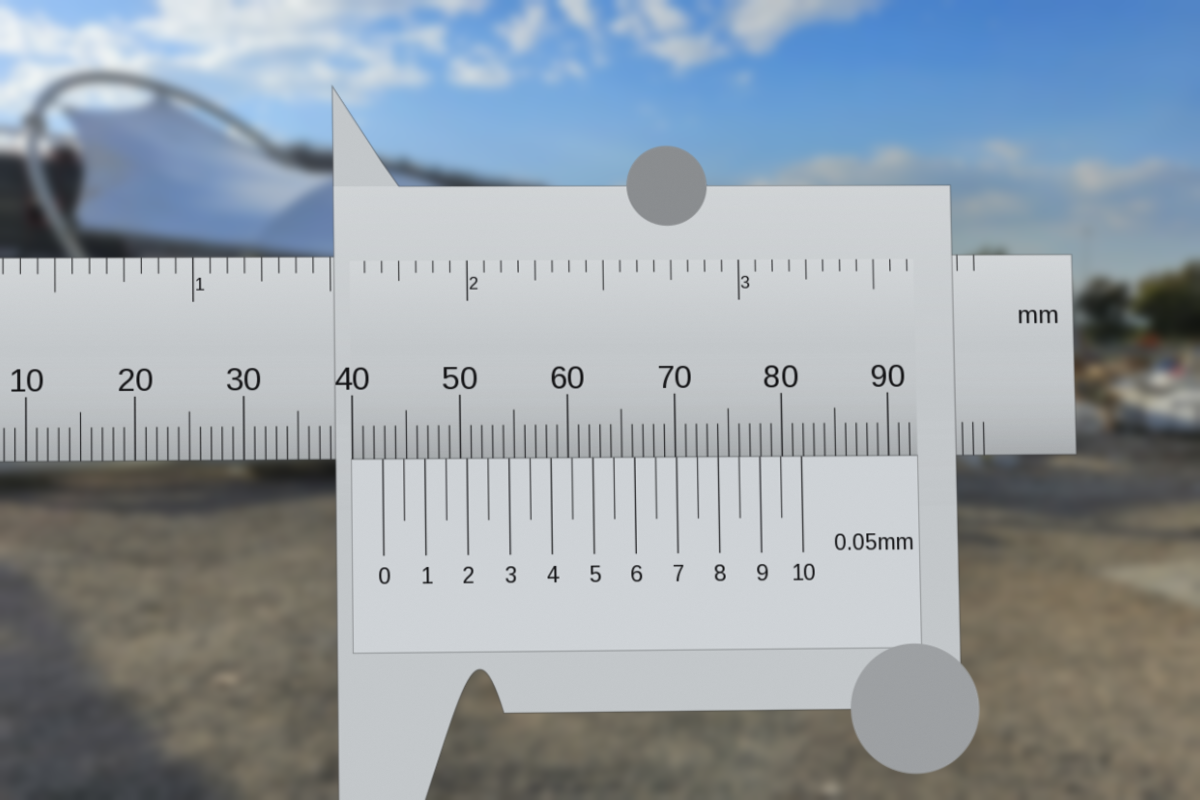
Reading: 42.8 mm
